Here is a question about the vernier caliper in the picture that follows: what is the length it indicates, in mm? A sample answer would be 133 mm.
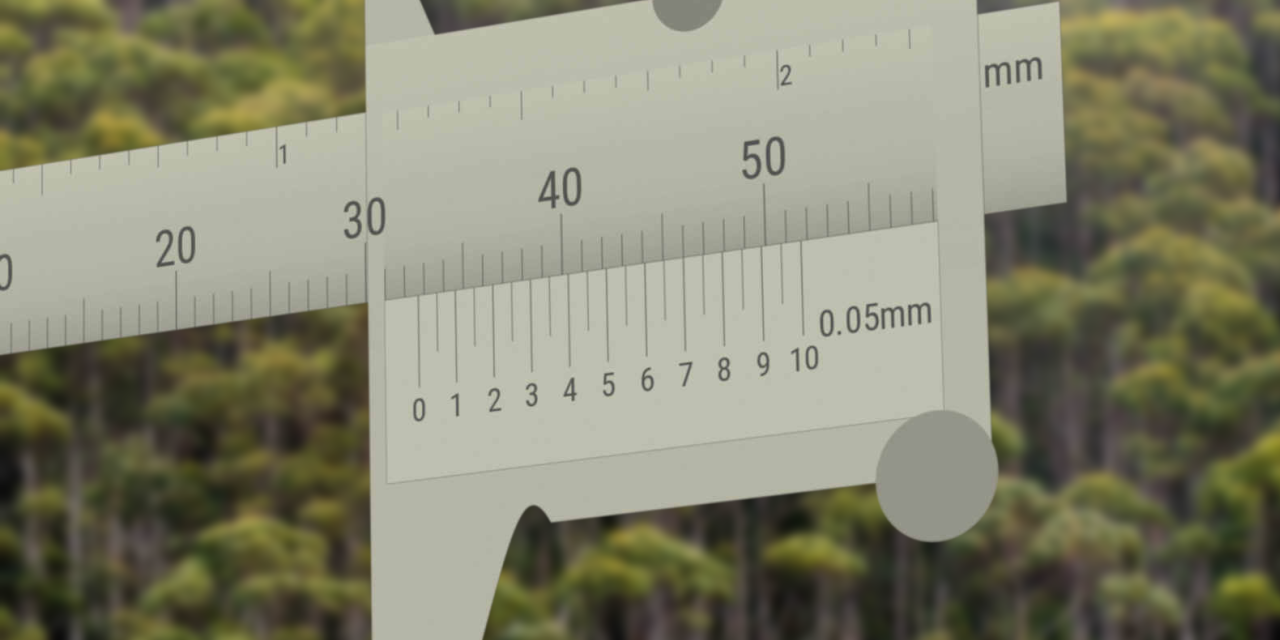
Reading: 32.7 mm
